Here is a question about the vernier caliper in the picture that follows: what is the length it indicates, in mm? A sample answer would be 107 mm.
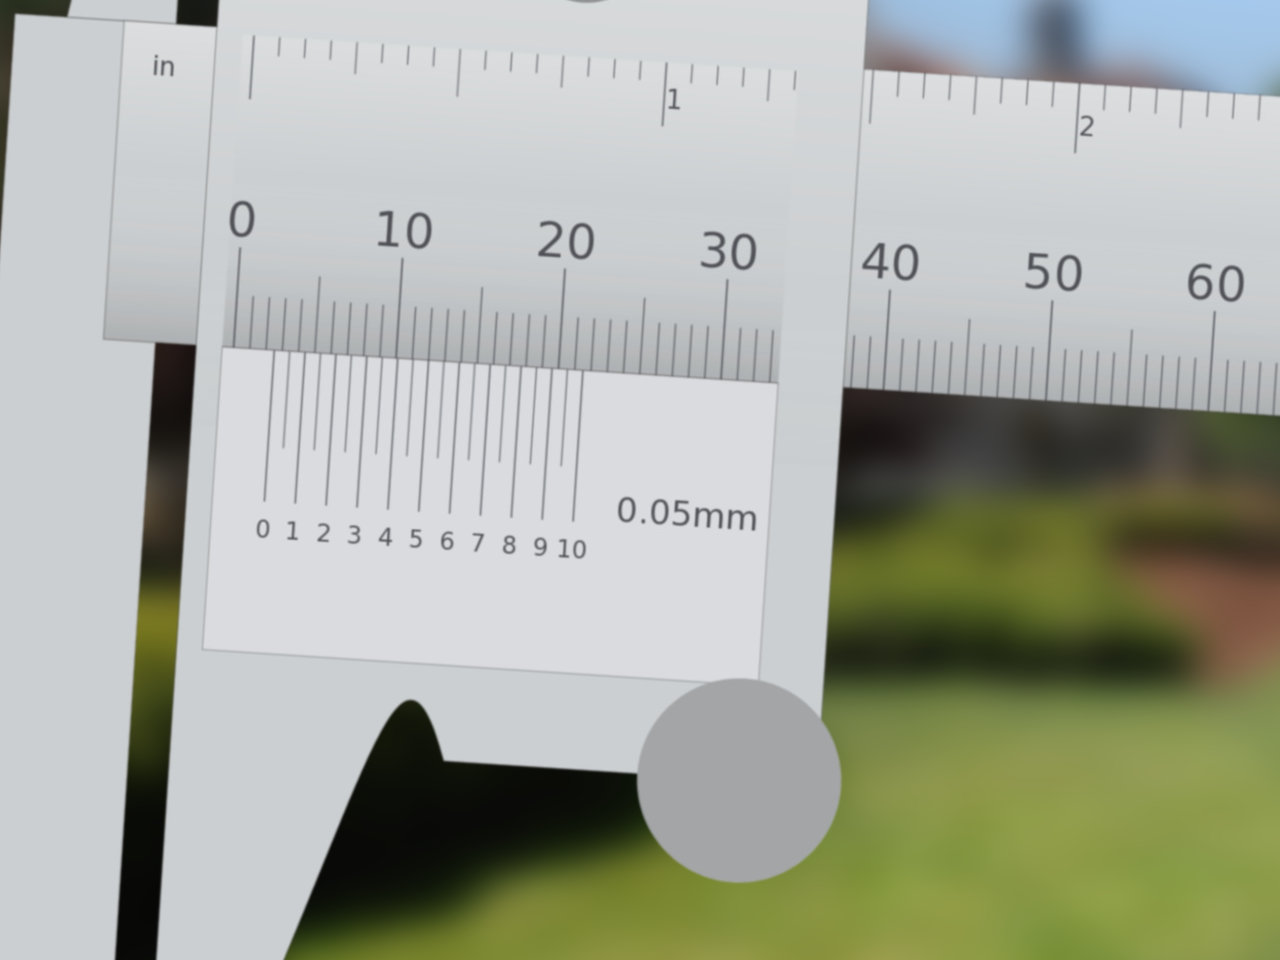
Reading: 2.5 mm
